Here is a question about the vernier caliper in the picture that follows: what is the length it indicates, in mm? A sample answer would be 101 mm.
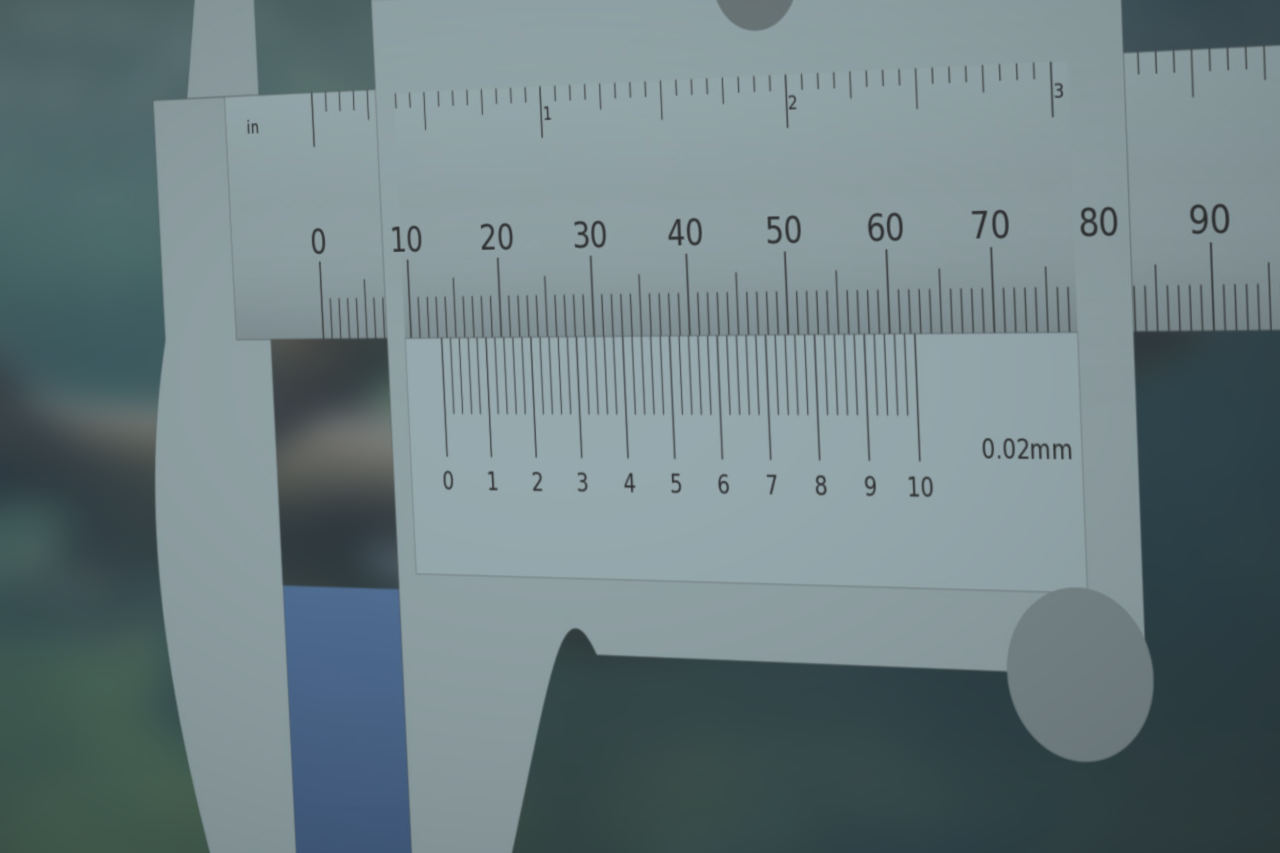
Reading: 13.4 mm
